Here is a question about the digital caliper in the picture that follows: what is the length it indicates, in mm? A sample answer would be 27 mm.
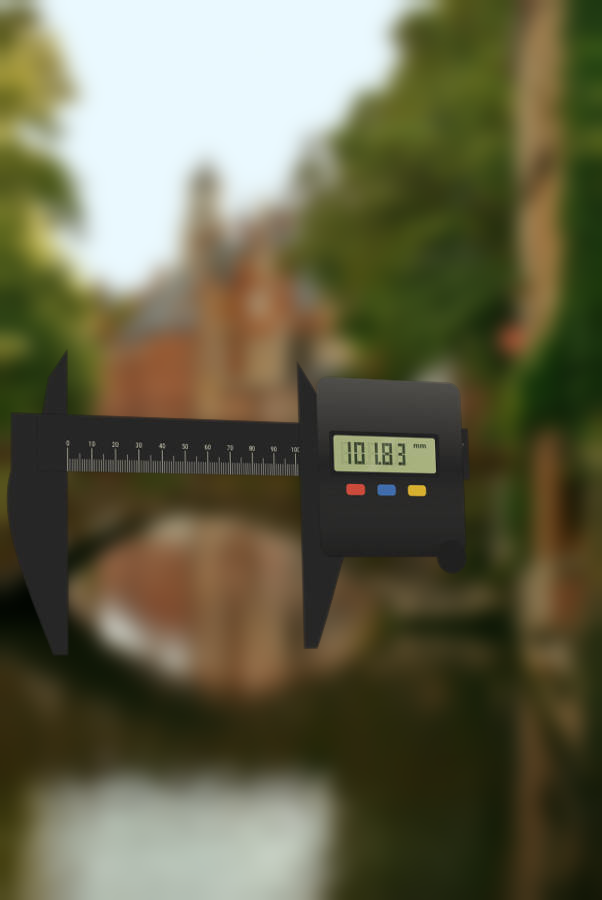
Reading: 101.83 mm
